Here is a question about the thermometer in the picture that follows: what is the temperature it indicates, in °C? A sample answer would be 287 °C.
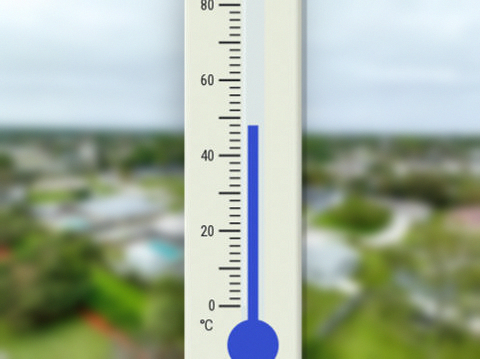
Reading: 48 °C
